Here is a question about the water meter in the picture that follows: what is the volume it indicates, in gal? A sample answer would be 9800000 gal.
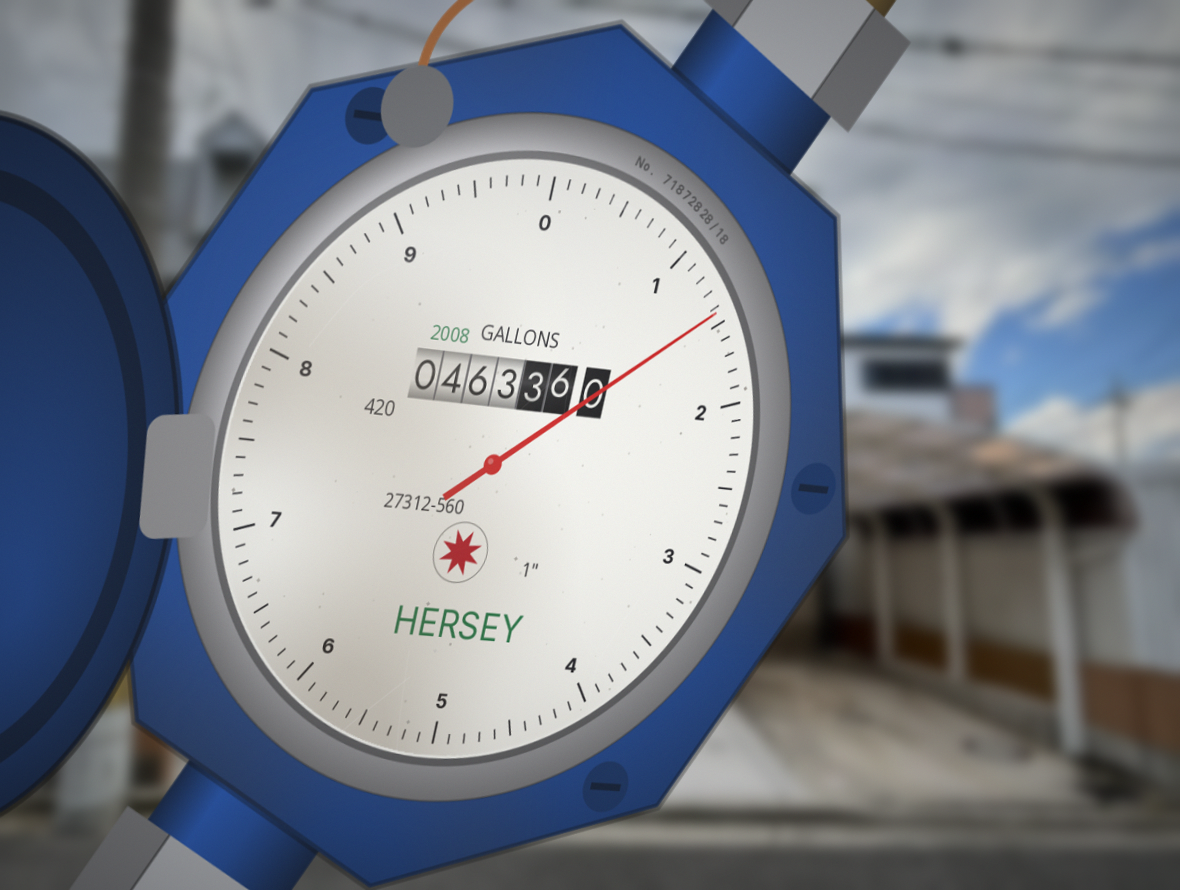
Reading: 463361.4 gal
